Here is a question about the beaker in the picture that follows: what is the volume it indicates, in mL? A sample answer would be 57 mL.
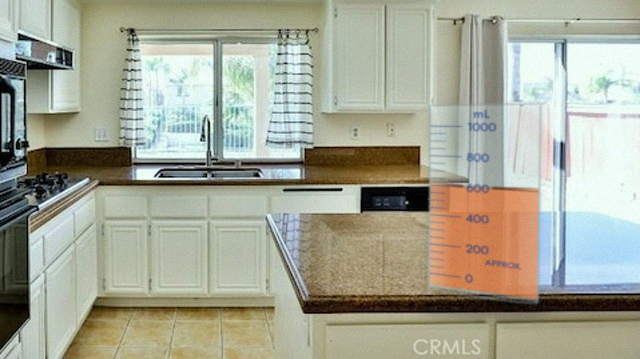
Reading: 600 mL
